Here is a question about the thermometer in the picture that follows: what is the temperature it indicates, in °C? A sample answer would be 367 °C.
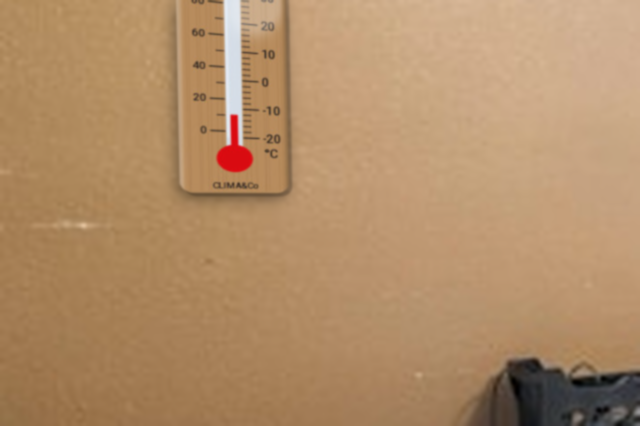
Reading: -12 °C
